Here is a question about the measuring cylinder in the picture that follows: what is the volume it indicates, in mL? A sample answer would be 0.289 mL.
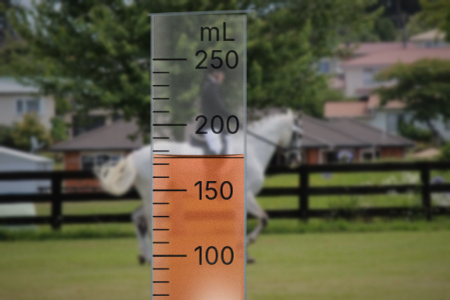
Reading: 175 mL
